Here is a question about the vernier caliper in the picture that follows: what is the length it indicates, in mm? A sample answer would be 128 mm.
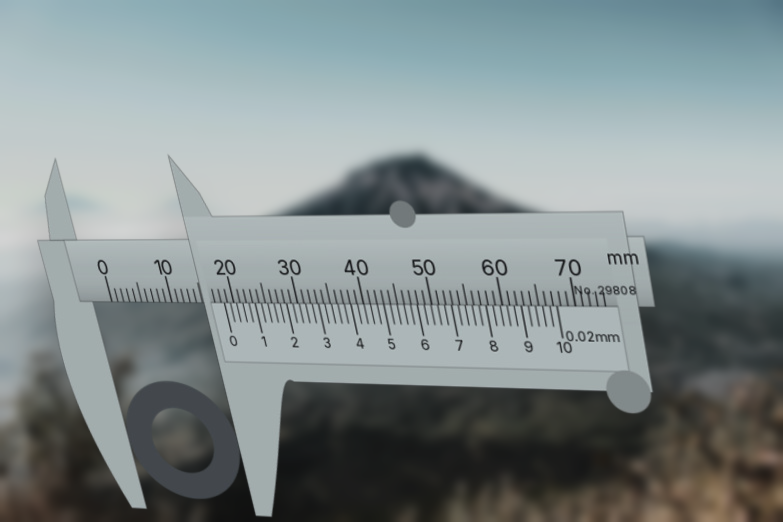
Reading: 18.5 mm
